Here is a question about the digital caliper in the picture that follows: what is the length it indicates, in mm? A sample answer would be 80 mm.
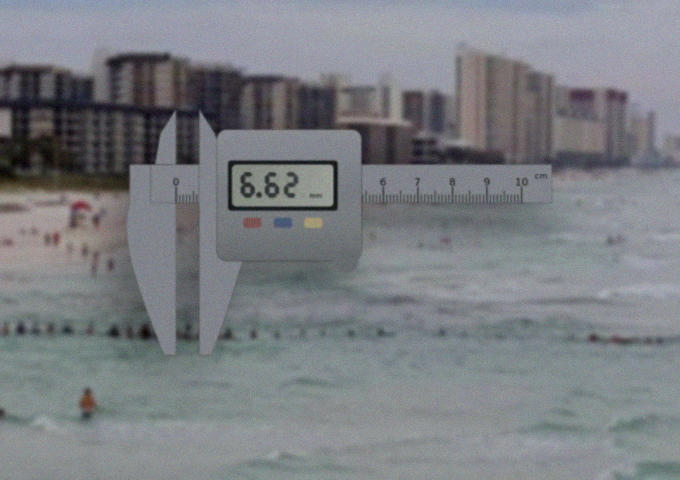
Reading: 6.62 mm
